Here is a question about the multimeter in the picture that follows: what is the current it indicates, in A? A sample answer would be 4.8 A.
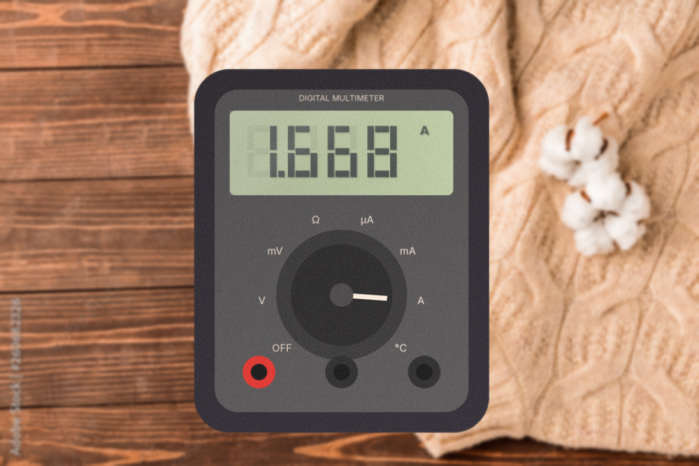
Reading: 1.668 A
